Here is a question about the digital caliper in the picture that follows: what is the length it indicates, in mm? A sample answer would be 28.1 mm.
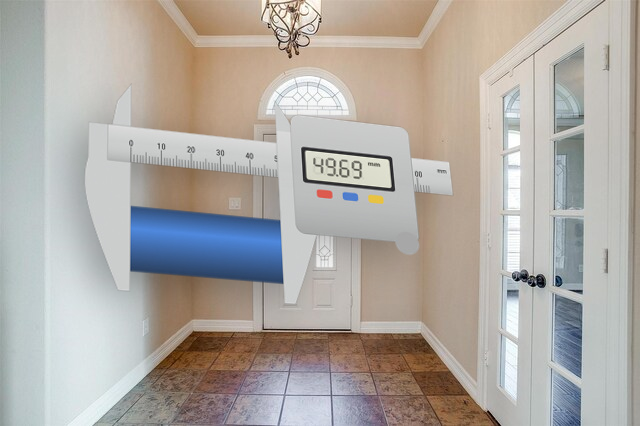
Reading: 49.69 mm
